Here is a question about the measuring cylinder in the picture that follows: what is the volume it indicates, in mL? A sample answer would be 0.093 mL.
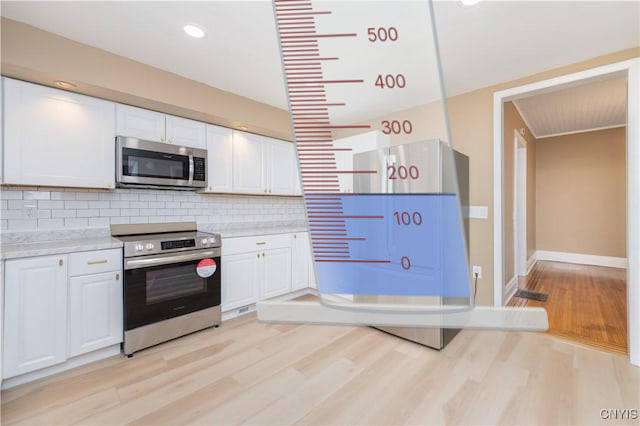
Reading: 150 mL
